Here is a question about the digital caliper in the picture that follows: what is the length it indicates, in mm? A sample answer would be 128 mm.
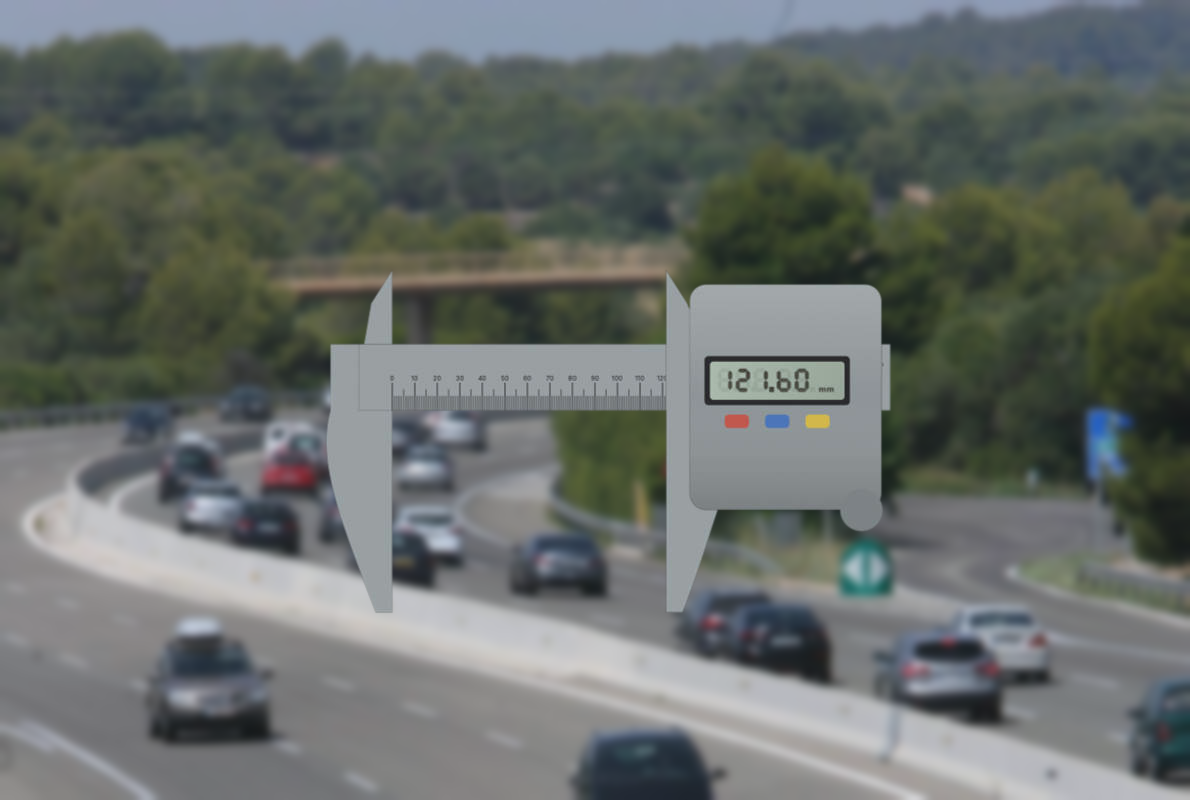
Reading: 121.60 mm
